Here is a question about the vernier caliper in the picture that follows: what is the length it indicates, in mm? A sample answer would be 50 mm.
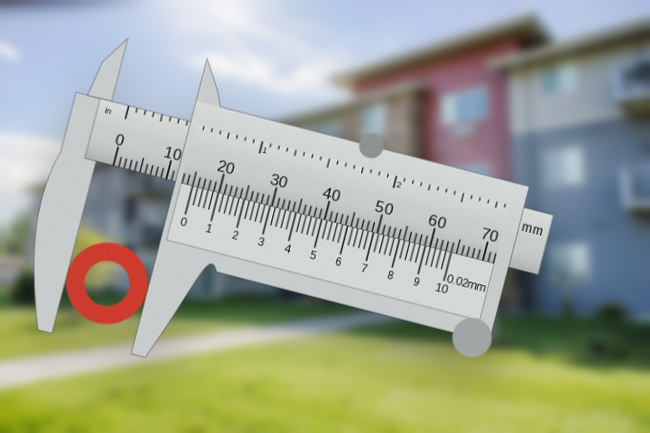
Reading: 15.0 mm
